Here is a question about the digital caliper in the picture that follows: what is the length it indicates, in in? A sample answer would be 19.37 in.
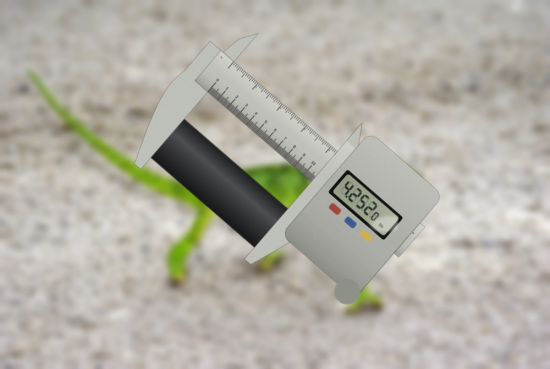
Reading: 4.2520 in
